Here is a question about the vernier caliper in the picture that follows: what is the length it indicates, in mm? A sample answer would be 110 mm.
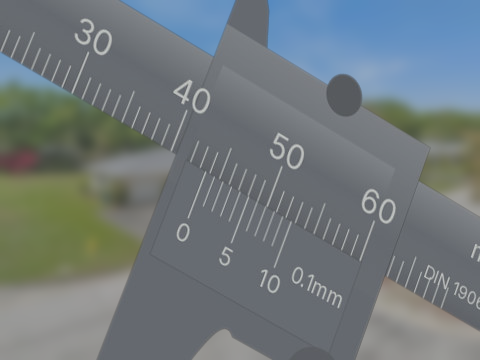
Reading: 43.6 mm
